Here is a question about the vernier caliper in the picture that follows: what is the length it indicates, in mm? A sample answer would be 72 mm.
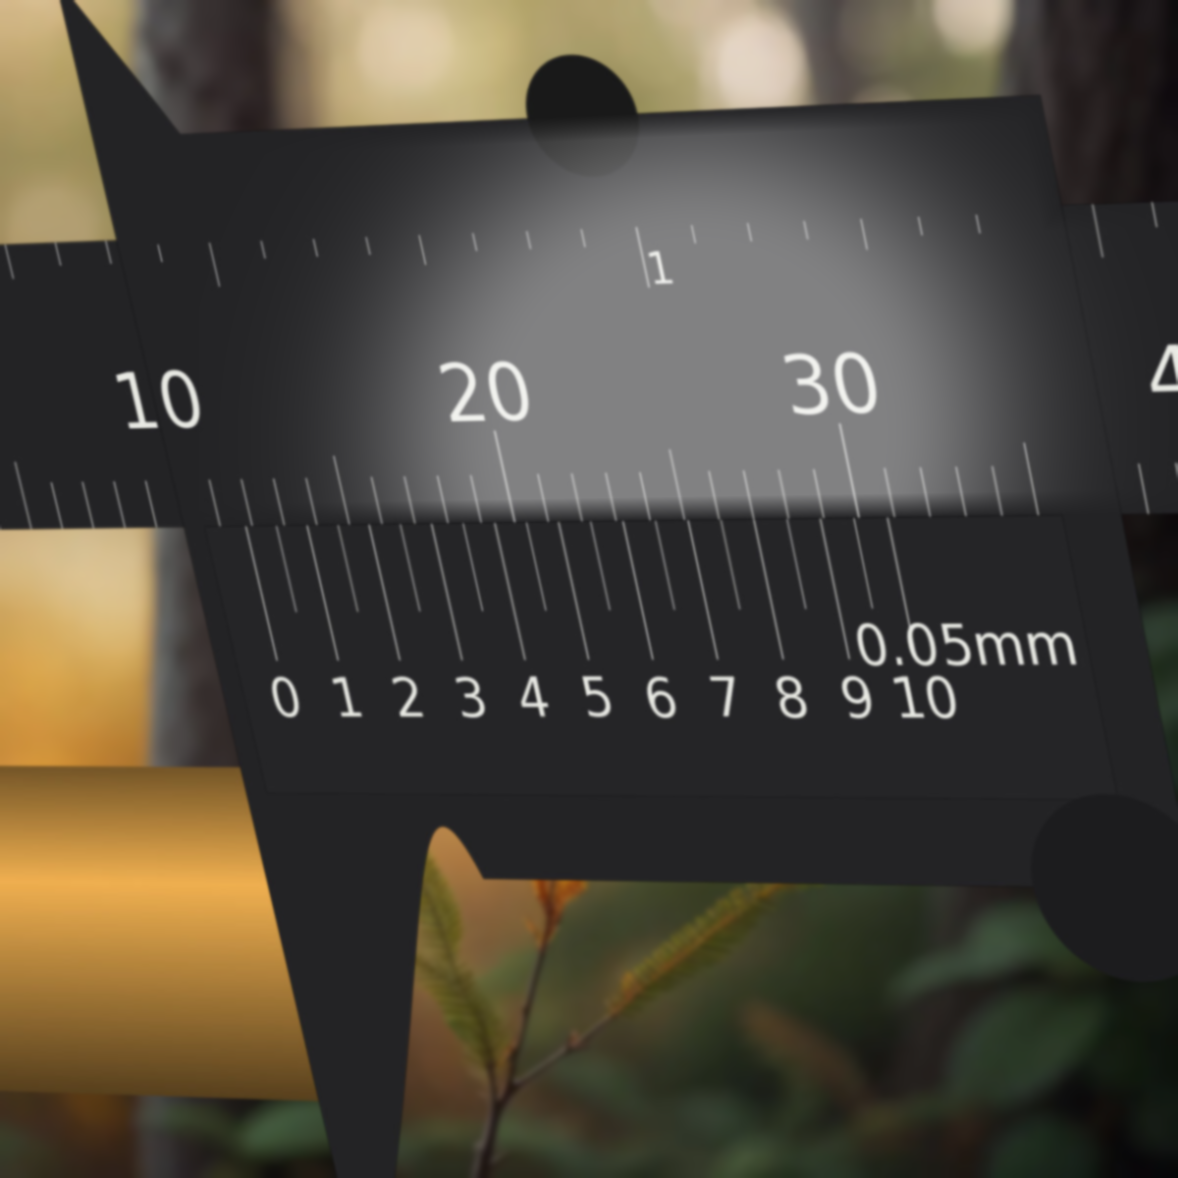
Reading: 11.80 mm
